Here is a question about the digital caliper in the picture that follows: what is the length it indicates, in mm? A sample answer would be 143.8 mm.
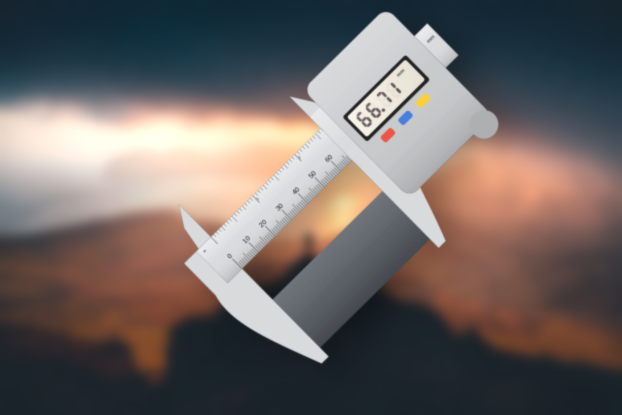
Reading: 66.71 mm
